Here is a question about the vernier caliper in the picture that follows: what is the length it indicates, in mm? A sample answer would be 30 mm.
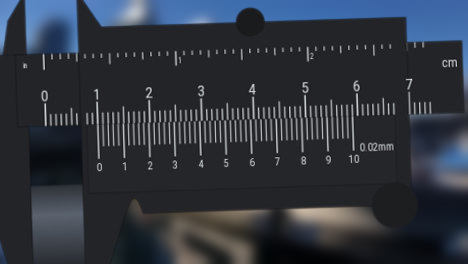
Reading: 10.0 mm
